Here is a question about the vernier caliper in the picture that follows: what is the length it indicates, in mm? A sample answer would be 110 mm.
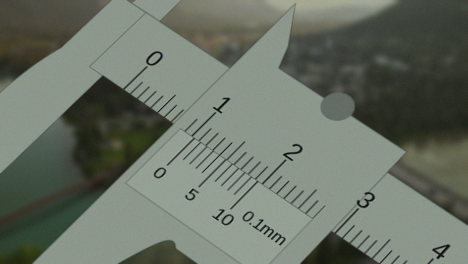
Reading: 10.4 mm
